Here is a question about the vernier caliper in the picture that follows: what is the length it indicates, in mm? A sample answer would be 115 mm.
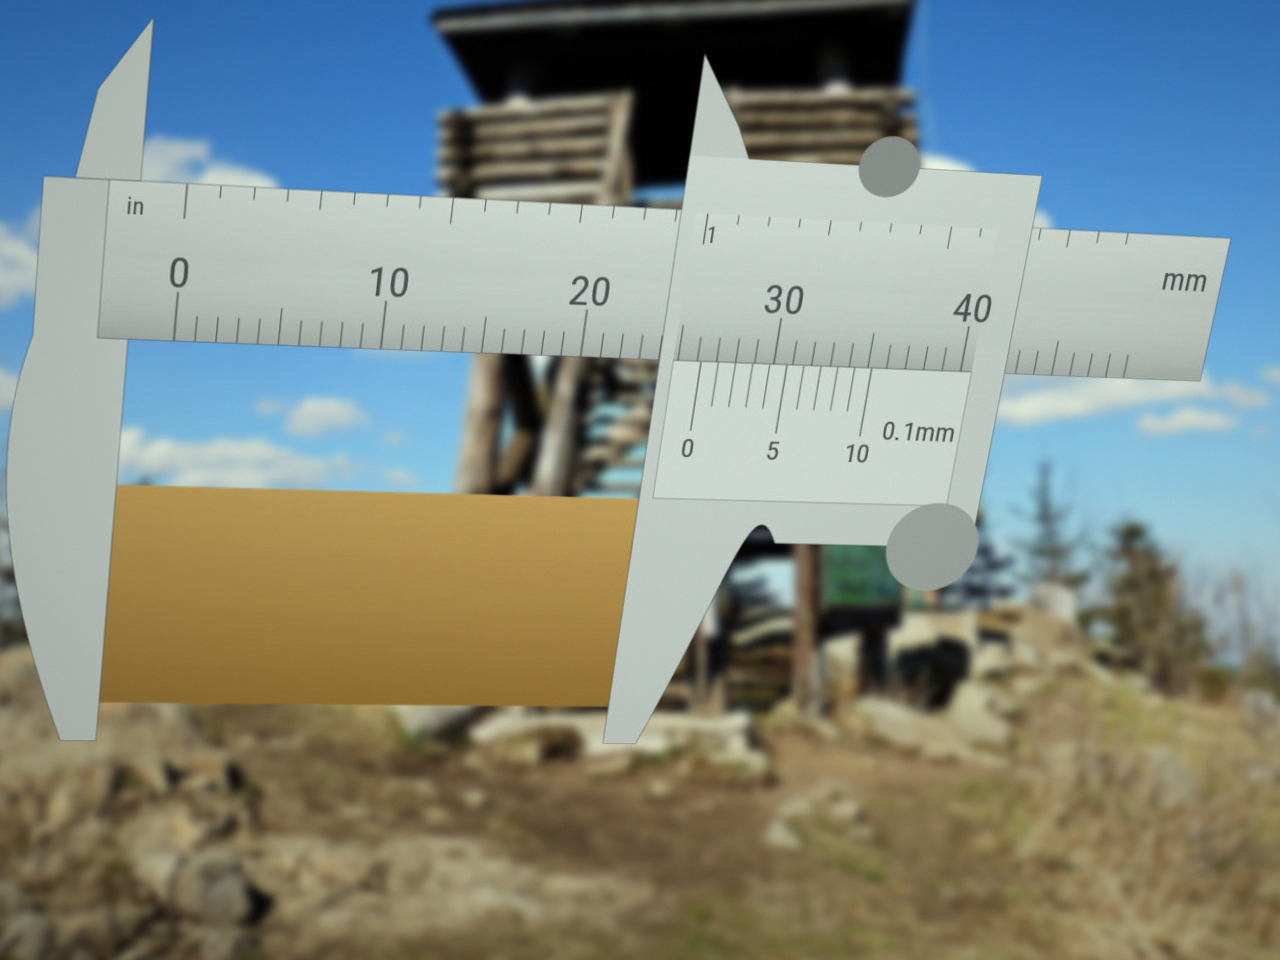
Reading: 26.2 mm
